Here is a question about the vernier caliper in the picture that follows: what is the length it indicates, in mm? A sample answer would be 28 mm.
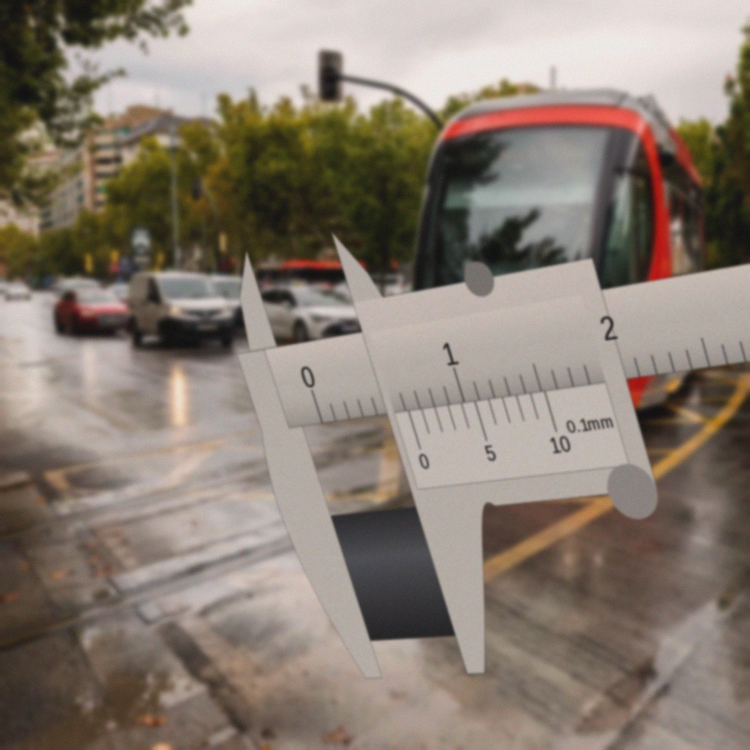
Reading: 6.2 mm
